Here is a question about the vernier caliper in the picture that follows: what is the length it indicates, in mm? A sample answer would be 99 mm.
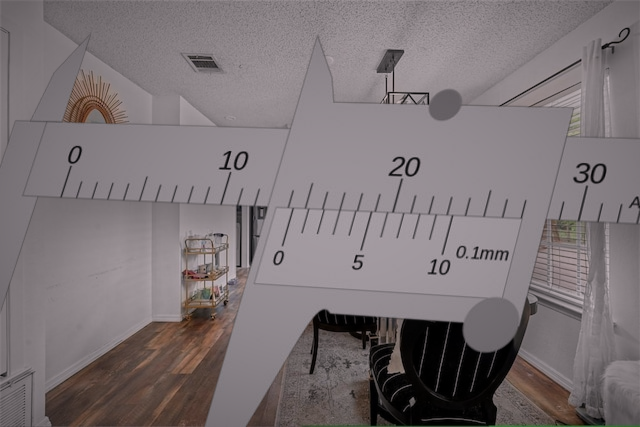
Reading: 14.3 mm
